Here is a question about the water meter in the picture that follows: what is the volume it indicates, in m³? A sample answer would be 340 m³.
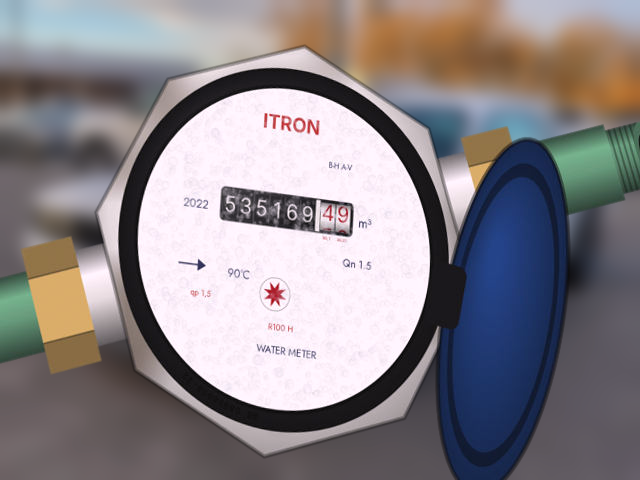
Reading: 535169.49 m³
